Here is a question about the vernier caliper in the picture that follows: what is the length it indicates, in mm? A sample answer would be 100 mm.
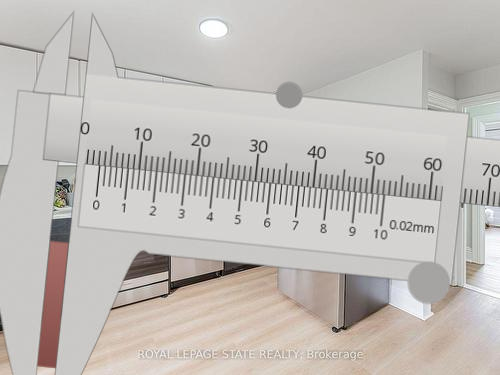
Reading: 3.2 mm
